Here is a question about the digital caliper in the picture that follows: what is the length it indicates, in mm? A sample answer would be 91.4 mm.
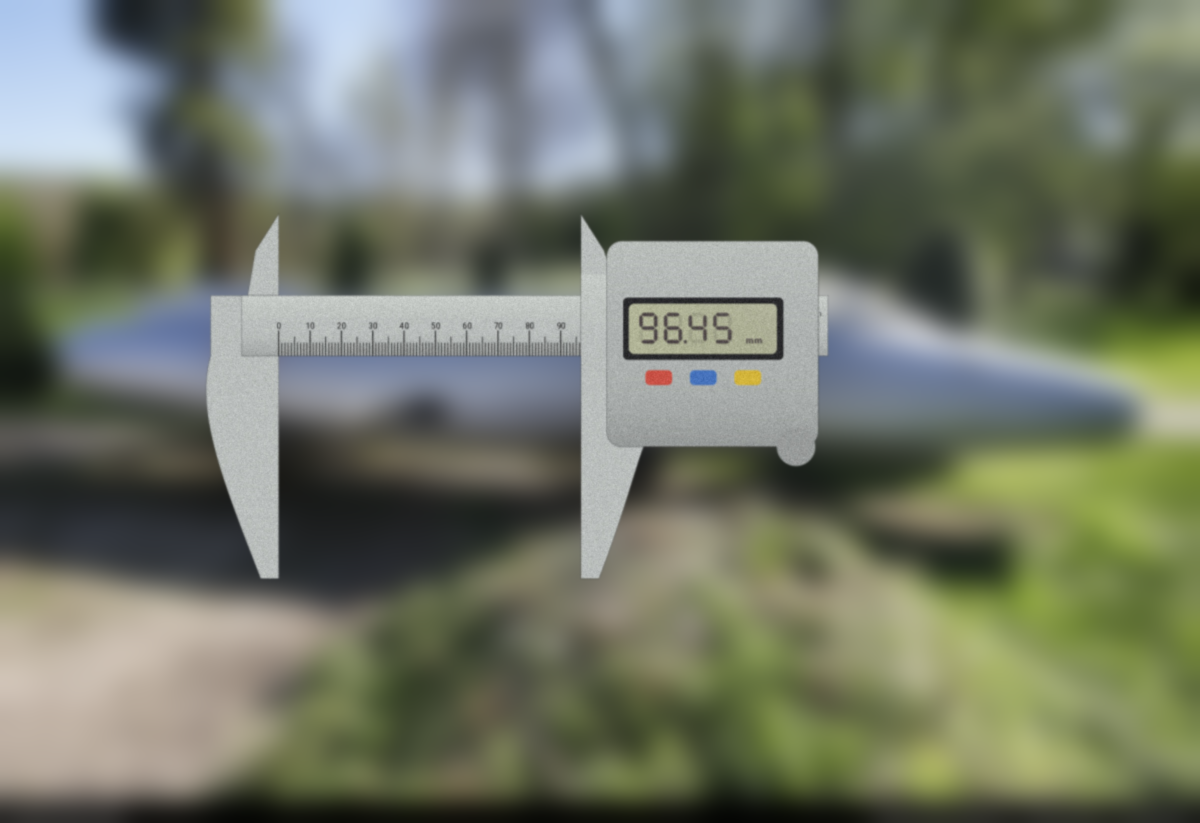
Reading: 96.45 mm
